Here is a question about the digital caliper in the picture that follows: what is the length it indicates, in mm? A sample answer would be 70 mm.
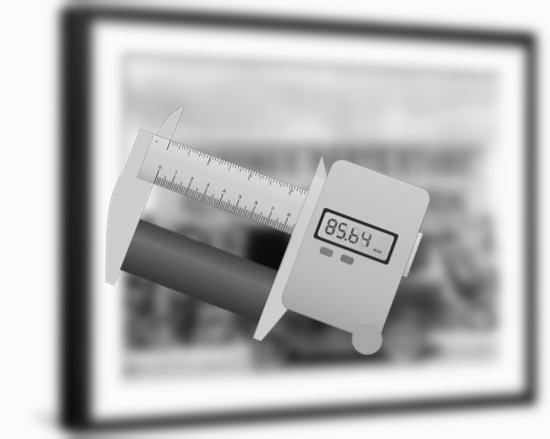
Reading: 85.64 mm
